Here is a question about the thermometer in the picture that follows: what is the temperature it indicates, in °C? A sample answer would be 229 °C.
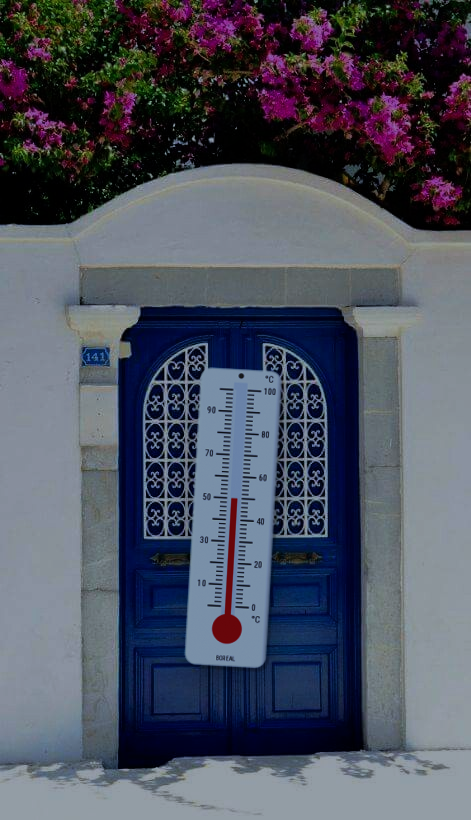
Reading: 50 °C
